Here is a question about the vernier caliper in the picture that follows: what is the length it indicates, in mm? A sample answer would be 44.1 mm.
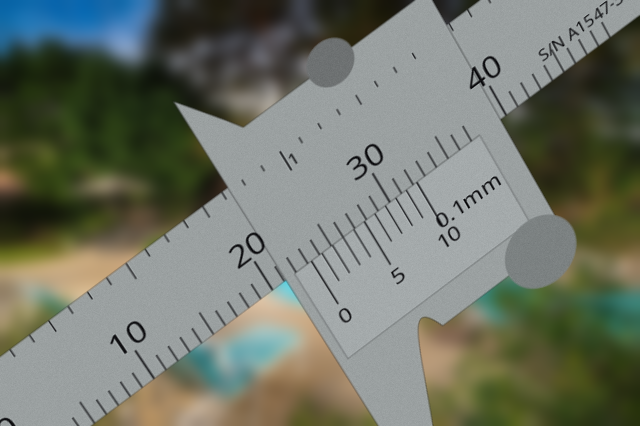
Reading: 23.3 mm
